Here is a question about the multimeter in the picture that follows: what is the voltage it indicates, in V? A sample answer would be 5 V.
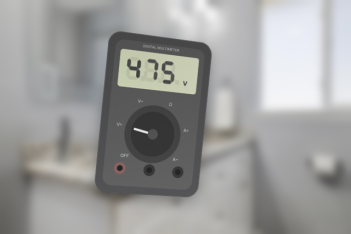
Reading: 475 V
